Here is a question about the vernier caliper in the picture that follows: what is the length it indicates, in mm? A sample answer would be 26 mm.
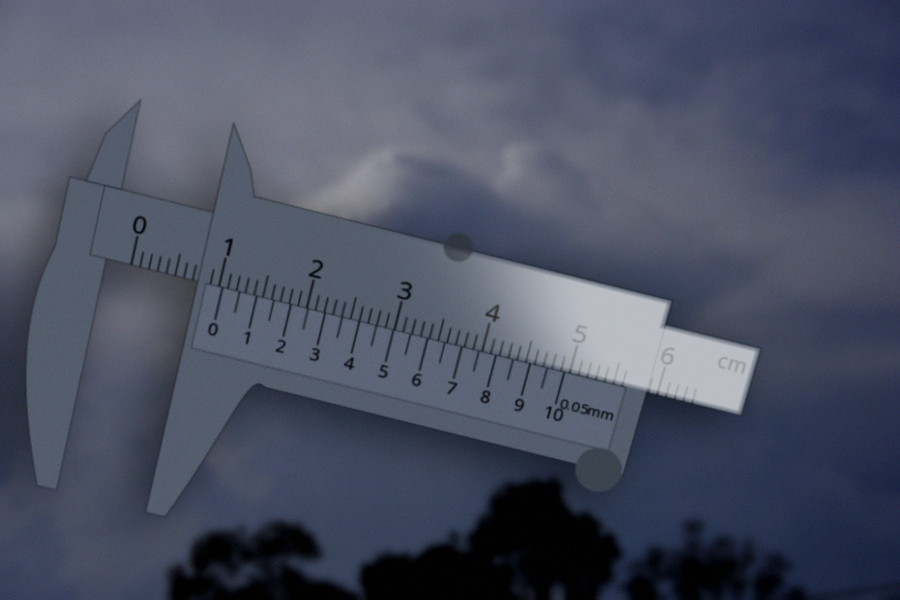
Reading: 10.4 mm
